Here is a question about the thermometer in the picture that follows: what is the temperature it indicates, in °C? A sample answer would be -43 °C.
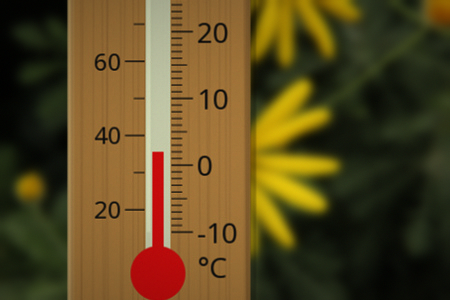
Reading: 2 °C
